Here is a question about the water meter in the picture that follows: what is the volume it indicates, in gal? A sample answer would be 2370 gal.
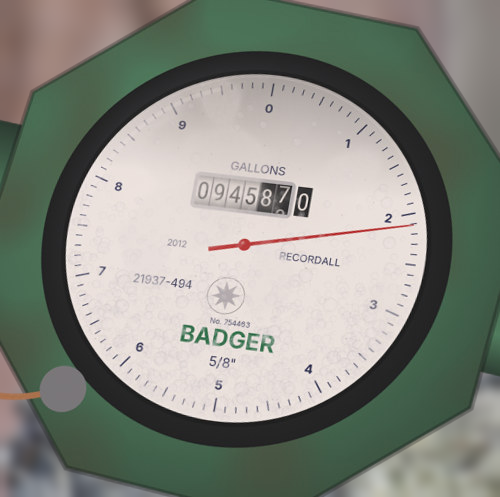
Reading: 945872.1 gal
